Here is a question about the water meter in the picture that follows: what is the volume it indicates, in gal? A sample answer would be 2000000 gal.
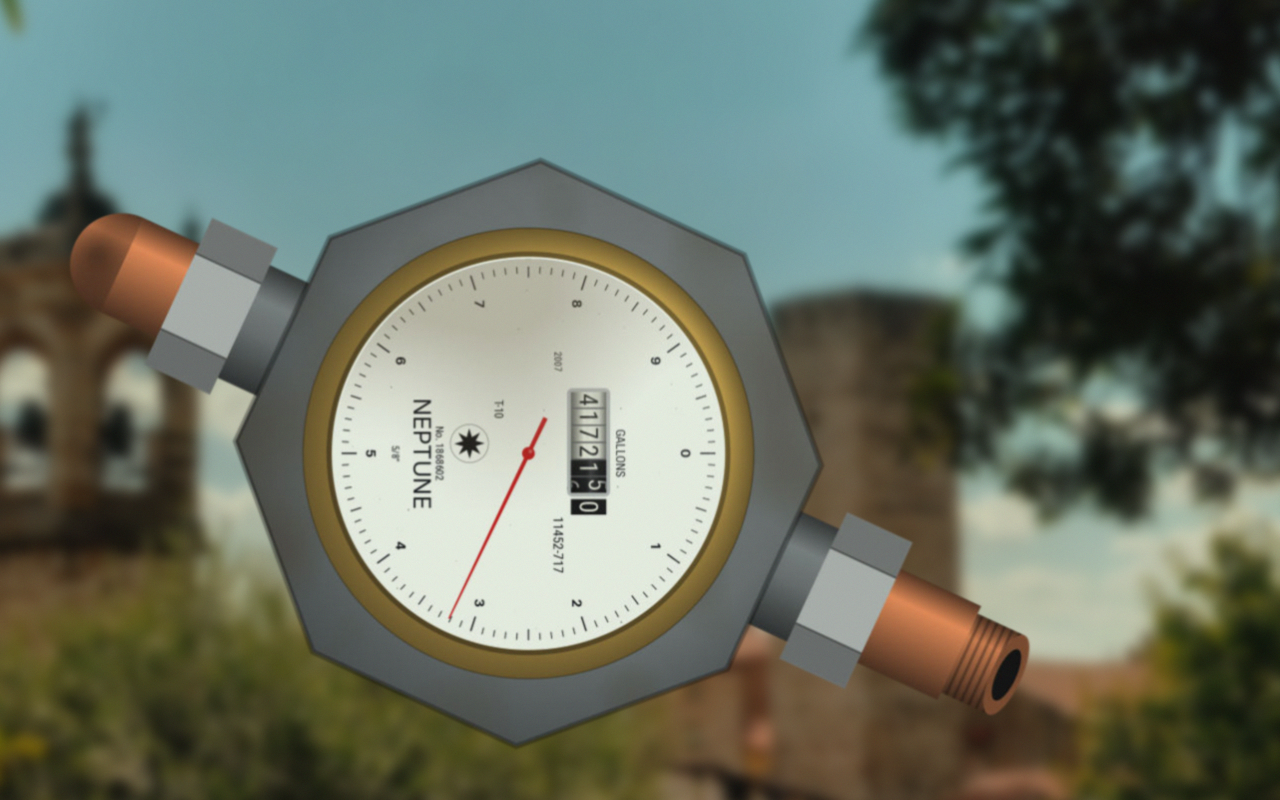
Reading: 4172153.2 gal
